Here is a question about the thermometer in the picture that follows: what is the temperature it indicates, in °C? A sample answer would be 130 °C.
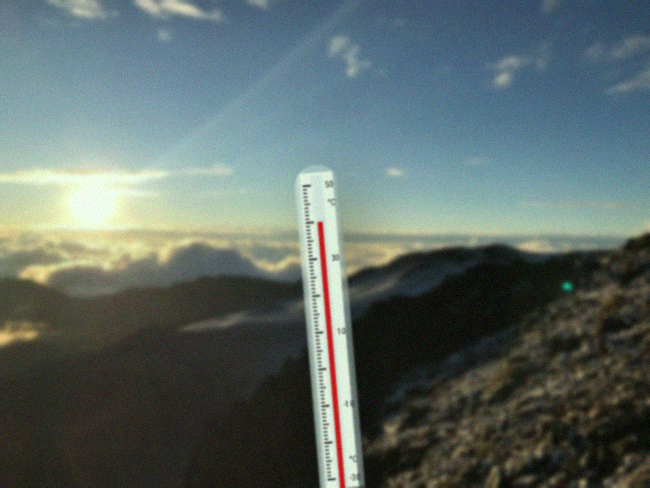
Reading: 40 °C
